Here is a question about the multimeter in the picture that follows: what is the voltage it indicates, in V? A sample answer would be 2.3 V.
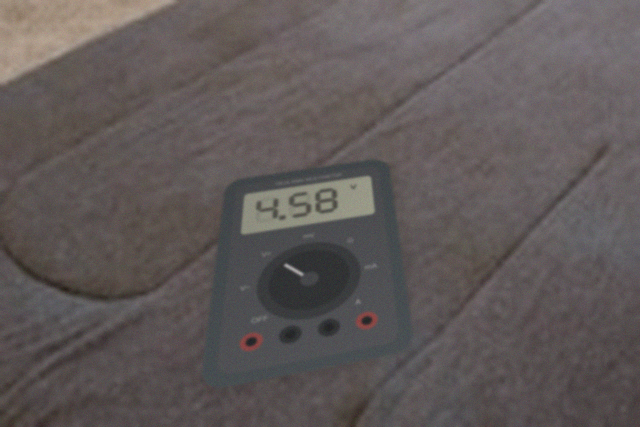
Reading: 4.58 V
